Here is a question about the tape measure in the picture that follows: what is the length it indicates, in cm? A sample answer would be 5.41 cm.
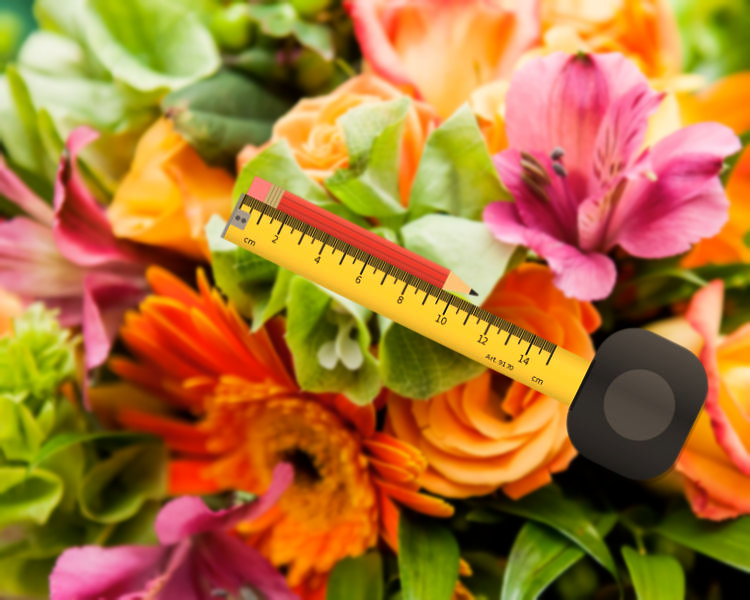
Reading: 11 cm
